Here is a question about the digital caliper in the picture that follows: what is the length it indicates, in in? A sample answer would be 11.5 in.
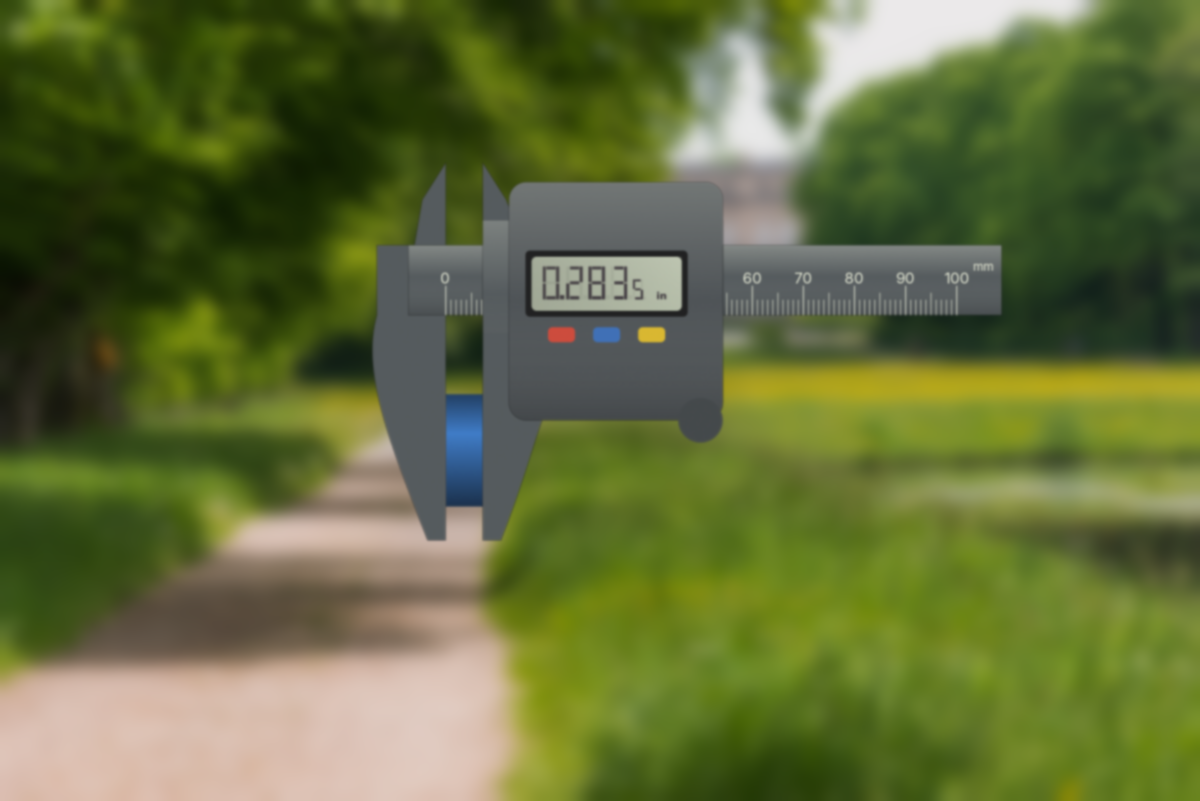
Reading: 0.2835 in
